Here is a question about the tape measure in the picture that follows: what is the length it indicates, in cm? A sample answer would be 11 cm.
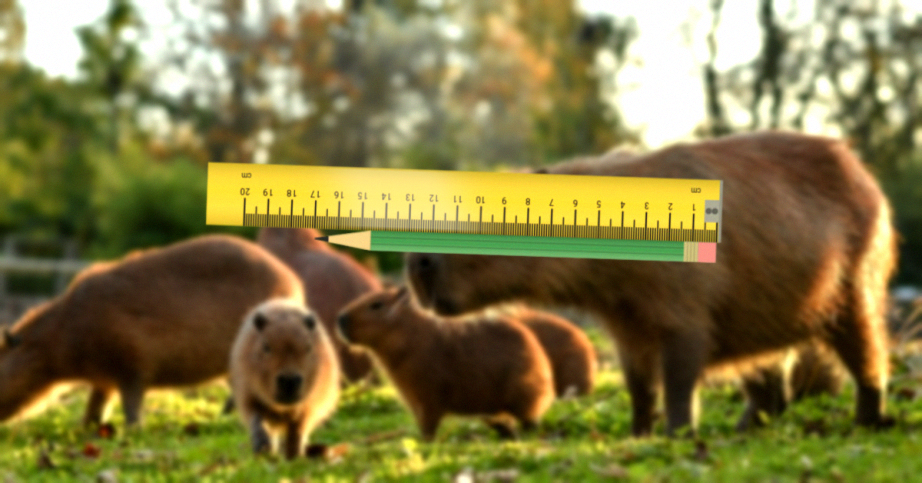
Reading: 17 cm
